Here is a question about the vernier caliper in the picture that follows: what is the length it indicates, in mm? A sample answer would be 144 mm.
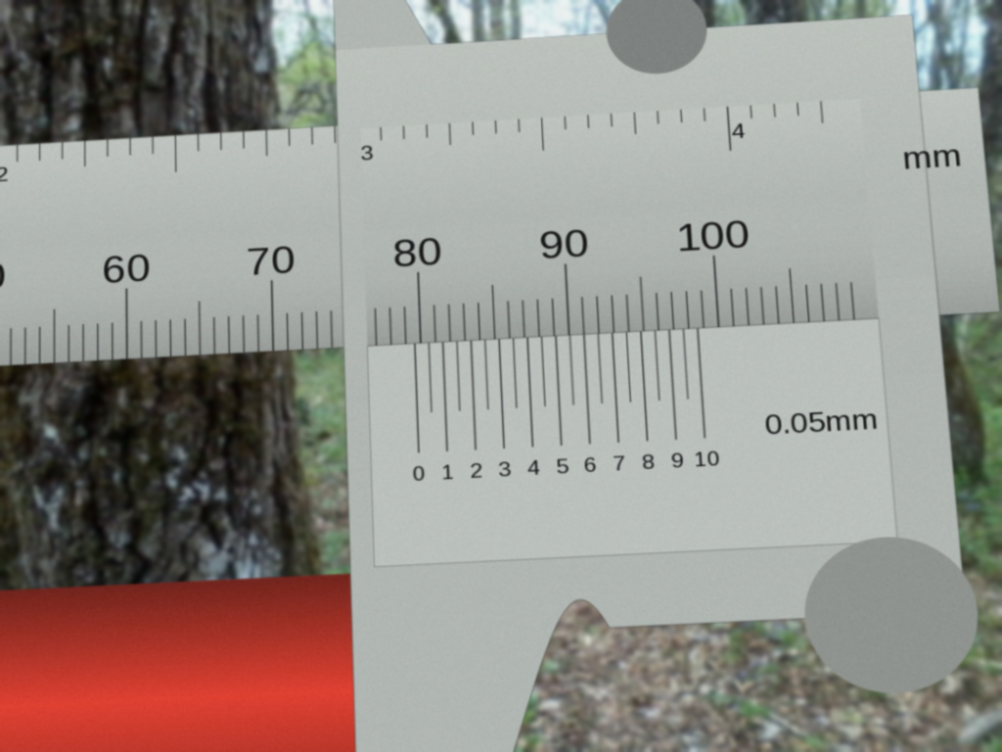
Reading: 79.6 mm
